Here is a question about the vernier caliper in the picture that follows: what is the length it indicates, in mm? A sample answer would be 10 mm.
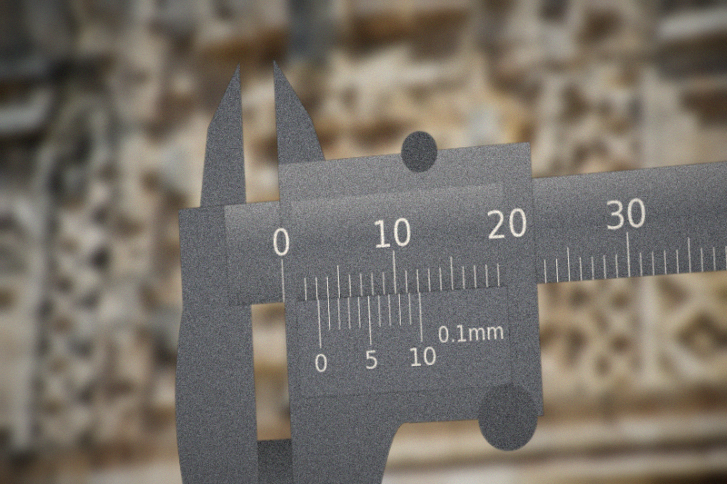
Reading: 3.1 mm
